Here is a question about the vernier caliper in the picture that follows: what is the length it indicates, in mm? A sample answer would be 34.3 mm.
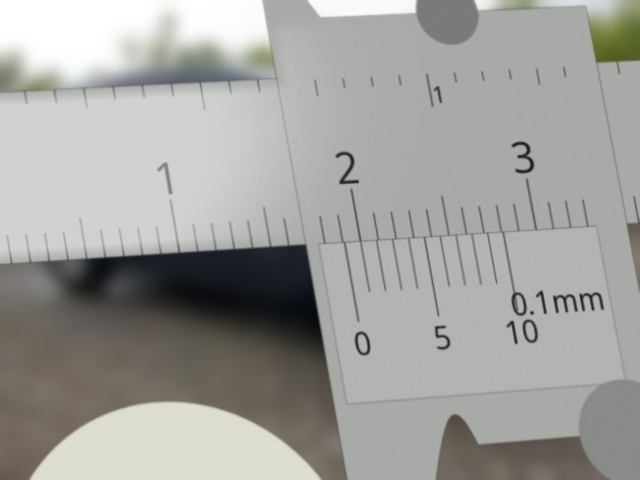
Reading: 19.1 mm
